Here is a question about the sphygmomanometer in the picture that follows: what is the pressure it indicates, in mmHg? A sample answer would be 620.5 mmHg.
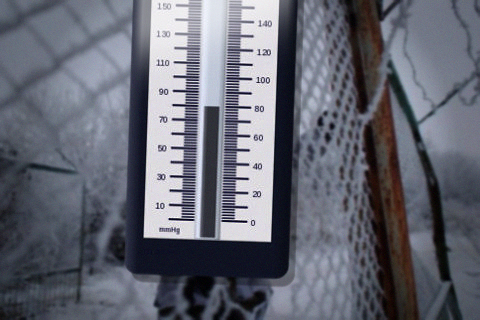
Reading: 80 mmHg
